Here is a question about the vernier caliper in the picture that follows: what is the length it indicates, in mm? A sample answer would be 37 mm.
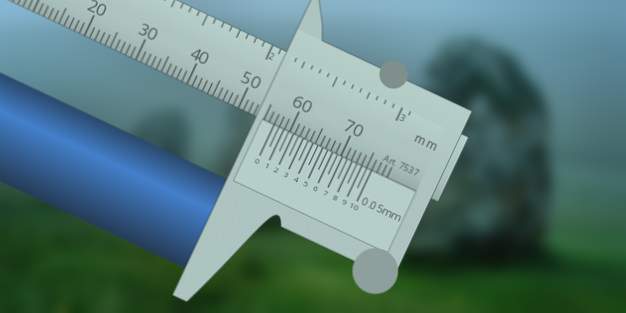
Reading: 57.0 mm
